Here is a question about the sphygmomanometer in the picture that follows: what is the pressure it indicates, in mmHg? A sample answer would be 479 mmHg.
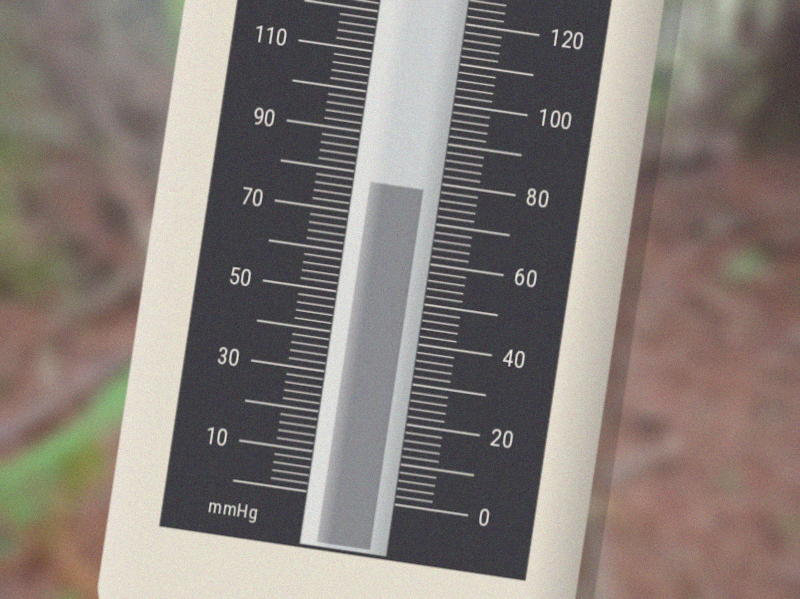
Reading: 78 mmHg
